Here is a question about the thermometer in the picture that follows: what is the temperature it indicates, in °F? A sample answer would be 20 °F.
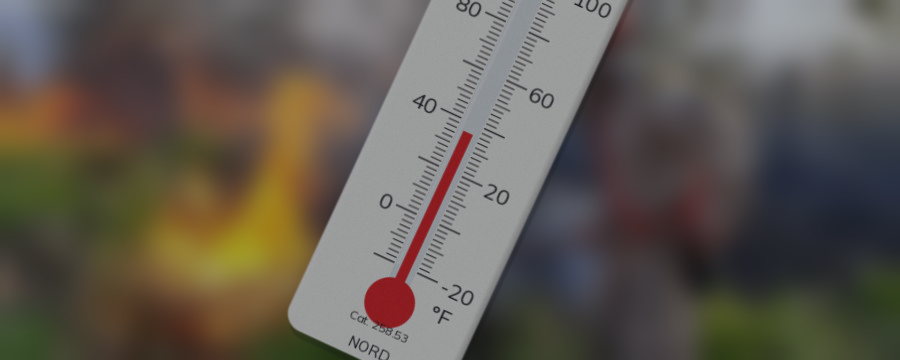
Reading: 36 °F
